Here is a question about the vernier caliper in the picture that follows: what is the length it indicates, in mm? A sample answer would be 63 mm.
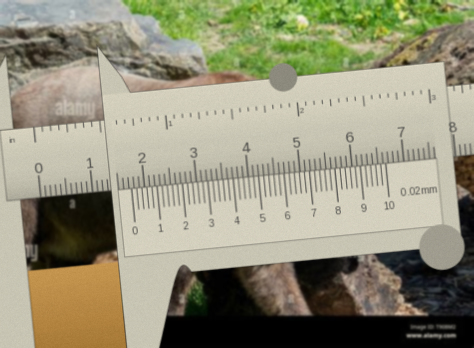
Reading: 17.5 mm
